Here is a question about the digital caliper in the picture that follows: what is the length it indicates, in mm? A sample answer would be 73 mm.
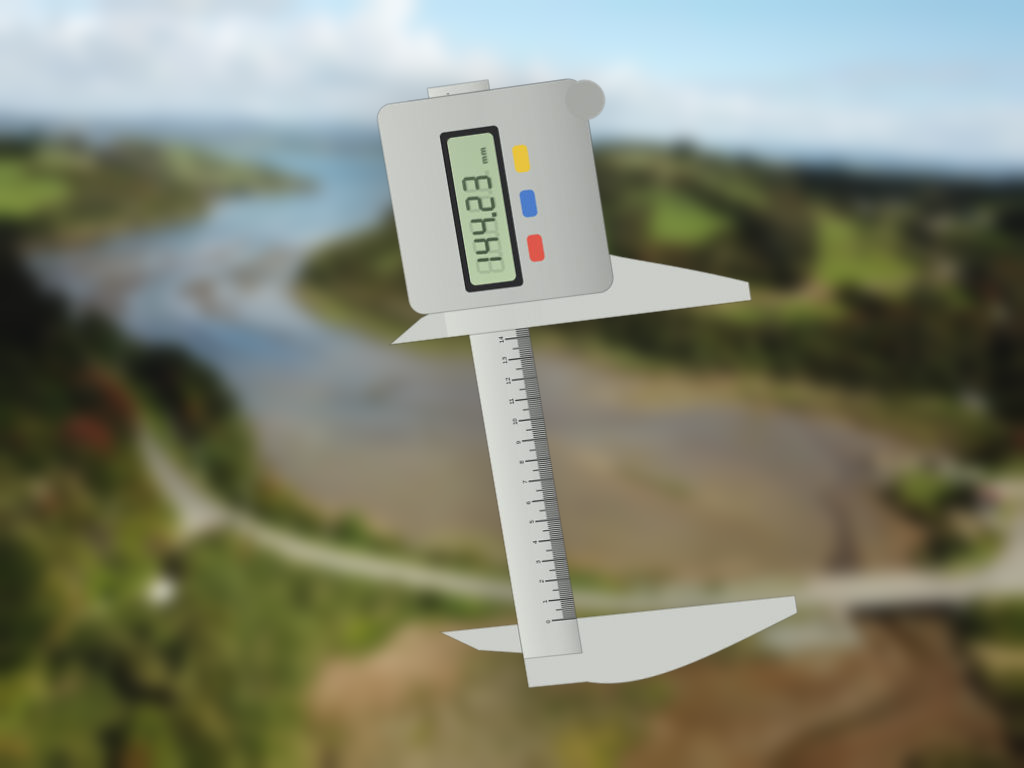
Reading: 144.23 mm
